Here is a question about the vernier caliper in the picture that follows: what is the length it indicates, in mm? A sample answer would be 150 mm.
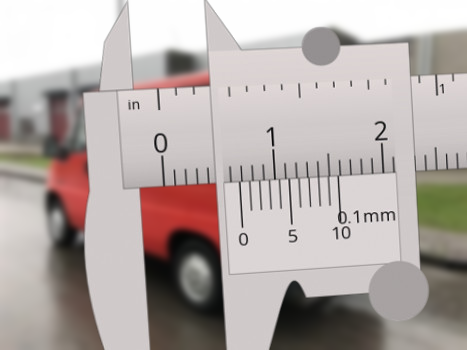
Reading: 6.8 mm
